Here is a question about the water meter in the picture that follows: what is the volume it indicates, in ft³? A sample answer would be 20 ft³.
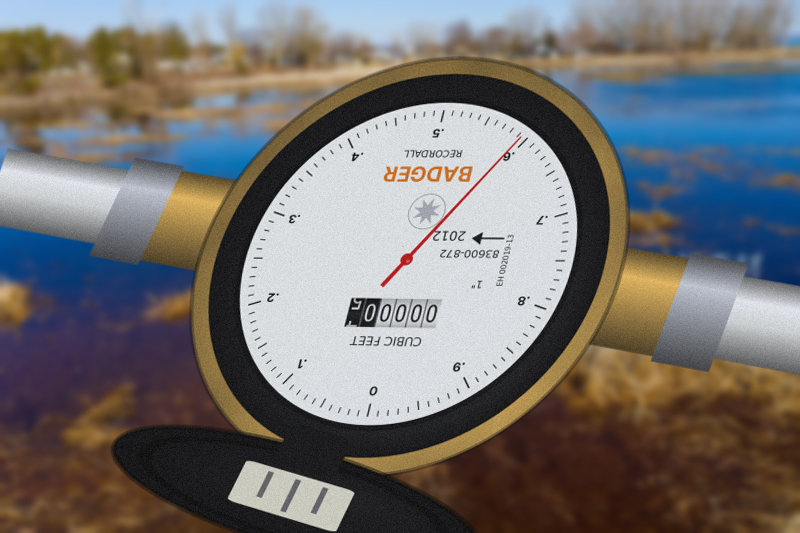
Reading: 4.59 ft³
